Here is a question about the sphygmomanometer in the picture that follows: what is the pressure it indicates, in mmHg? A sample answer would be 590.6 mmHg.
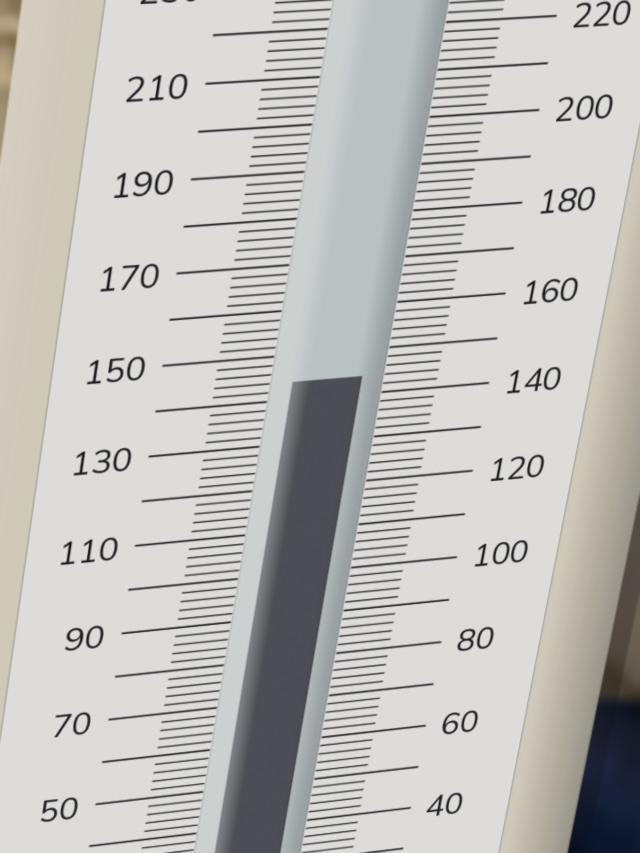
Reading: 144 mmHg
